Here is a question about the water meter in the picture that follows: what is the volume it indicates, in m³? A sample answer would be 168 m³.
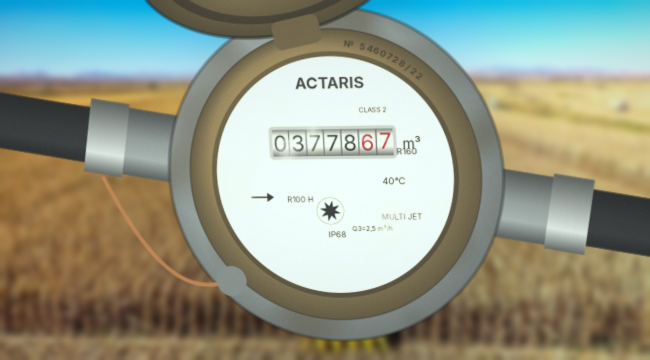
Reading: 3778.67 m³
